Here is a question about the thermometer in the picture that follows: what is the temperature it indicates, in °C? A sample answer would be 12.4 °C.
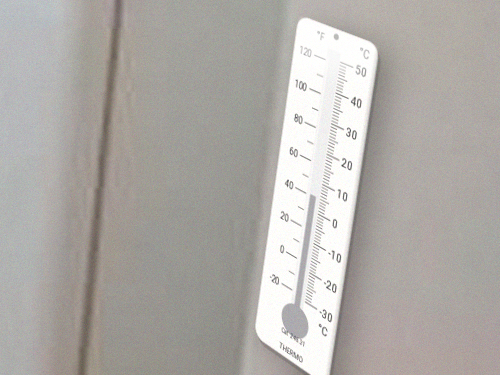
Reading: 5 °C
